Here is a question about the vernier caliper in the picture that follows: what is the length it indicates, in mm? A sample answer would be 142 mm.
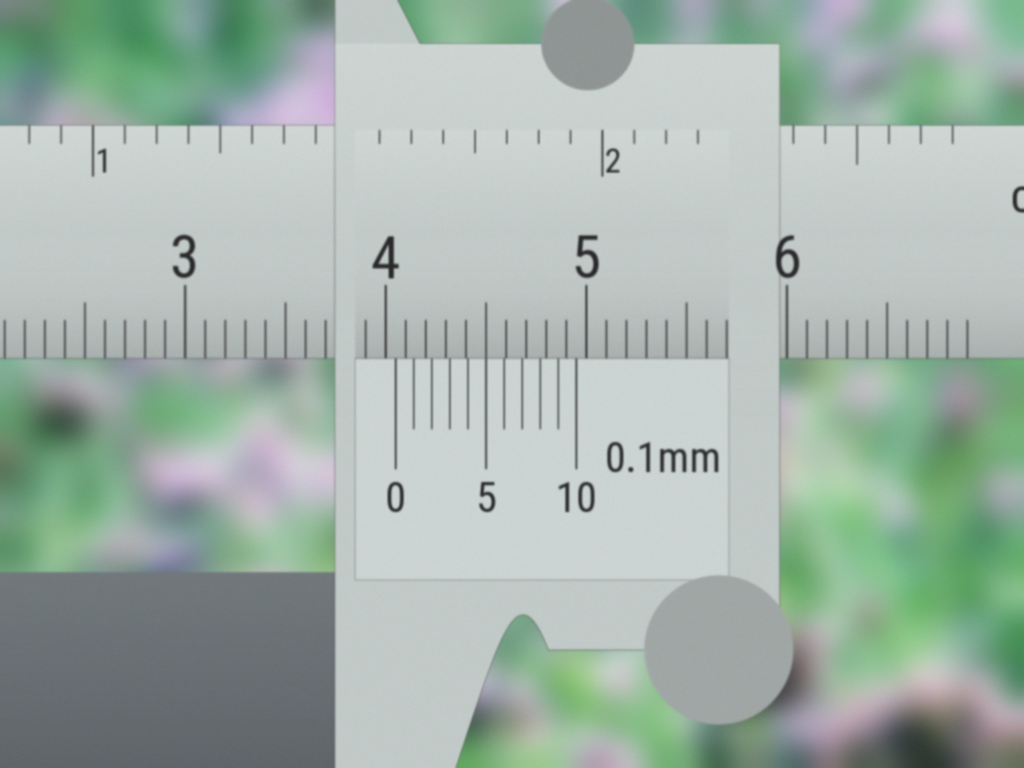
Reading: 40.5 mm
